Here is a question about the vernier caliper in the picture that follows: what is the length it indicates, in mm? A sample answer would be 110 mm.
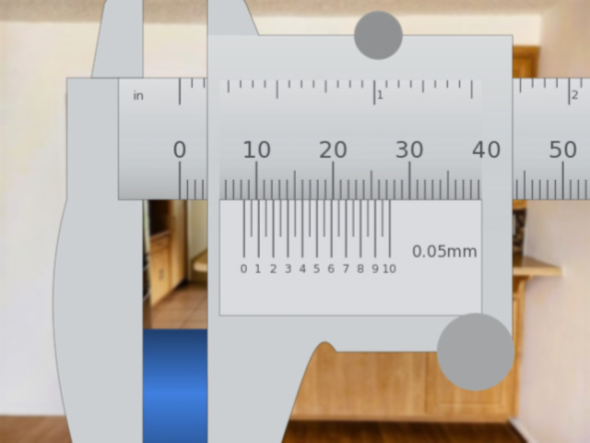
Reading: 8.4 mm
